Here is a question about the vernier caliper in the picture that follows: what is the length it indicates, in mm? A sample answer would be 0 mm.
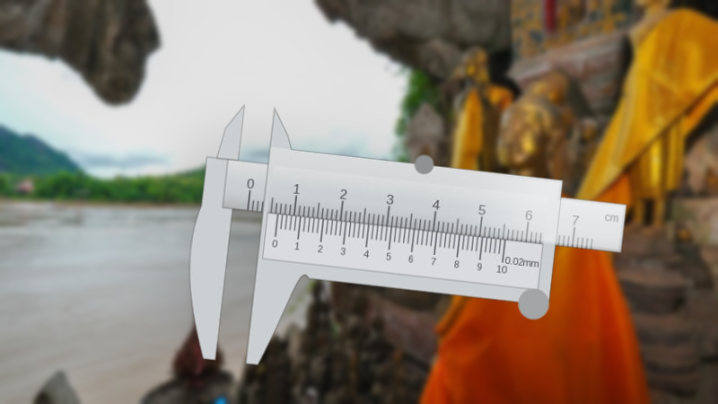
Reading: 6.5 mm
